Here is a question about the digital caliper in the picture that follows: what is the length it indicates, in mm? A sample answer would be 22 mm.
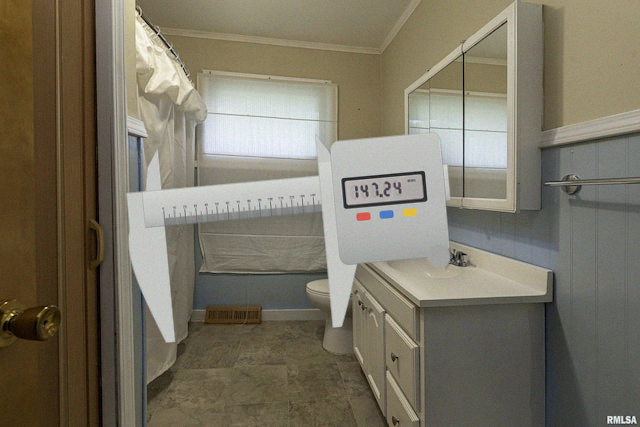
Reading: 147.24 mm
